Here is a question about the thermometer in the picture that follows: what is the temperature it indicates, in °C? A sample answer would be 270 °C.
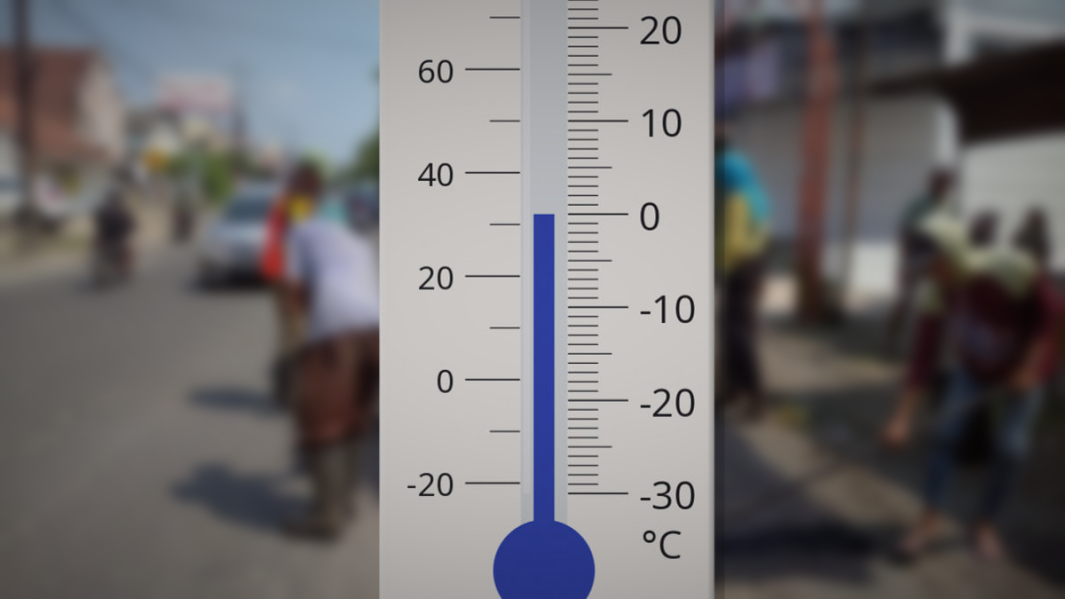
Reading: 0 °C
